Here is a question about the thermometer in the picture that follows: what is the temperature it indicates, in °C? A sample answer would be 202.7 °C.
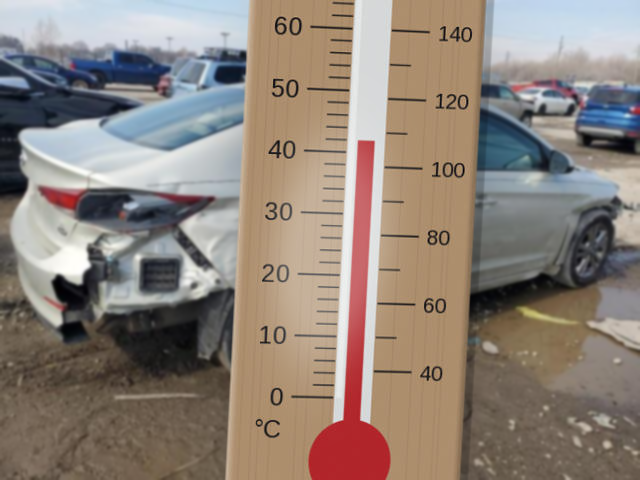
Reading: 42 °C
